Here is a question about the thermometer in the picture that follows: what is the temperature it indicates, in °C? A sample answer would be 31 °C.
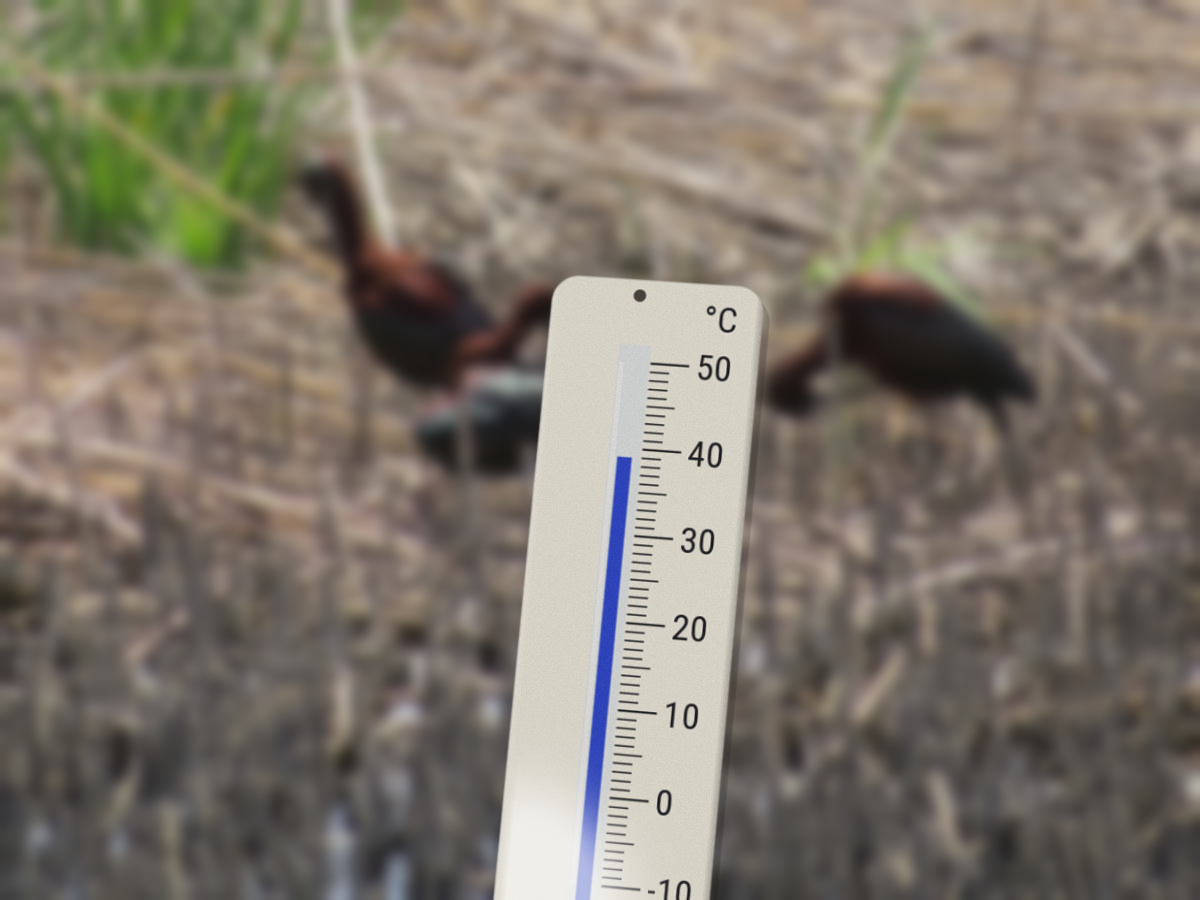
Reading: 39 °C
